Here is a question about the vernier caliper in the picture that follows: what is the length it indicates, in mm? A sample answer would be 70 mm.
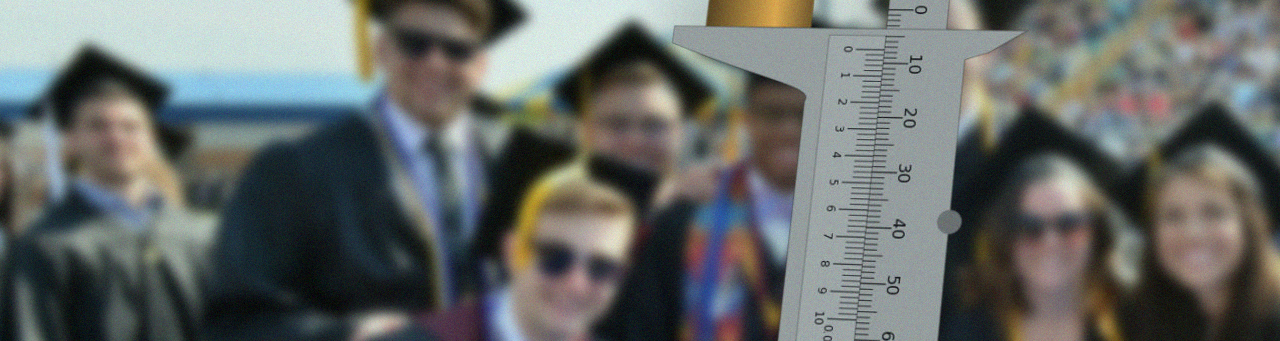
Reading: 7.5 mm
